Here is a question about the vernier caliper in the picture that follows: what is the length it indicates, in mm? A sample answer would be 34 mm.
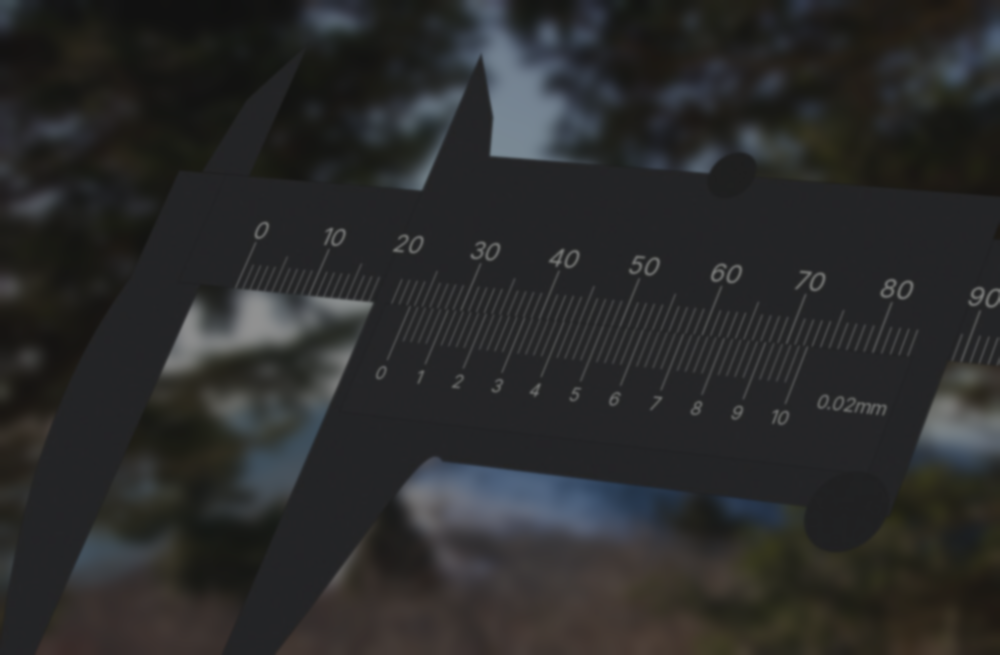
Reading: 23.5 mm
